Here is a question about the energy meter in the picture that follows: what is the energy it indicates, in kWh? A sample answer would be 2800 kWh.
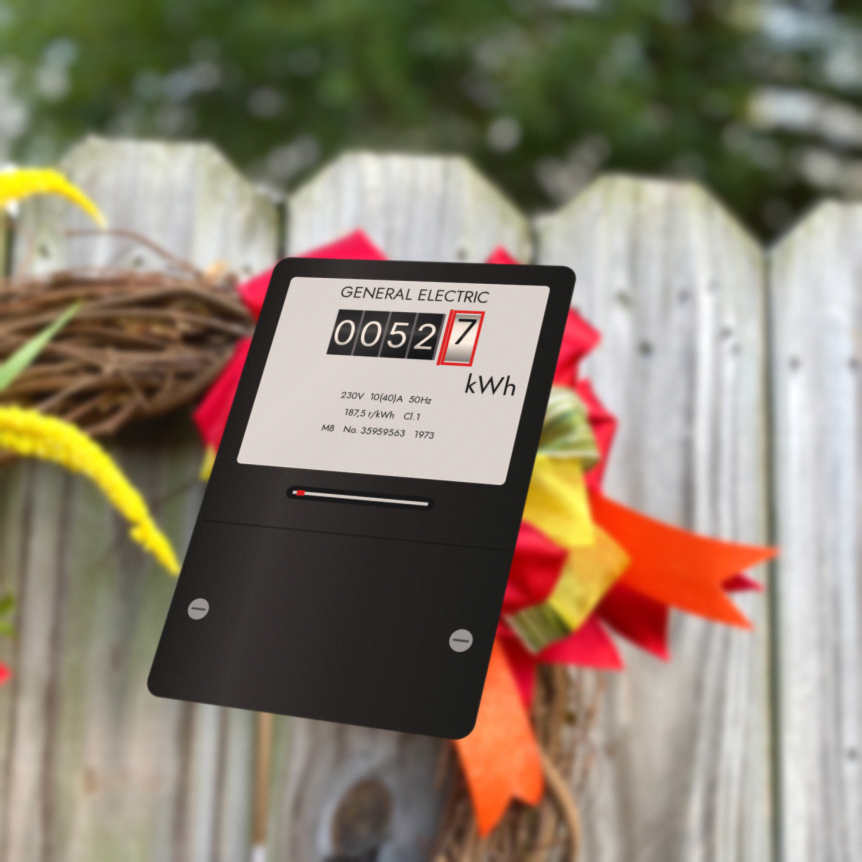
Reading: 52.7 kWh
